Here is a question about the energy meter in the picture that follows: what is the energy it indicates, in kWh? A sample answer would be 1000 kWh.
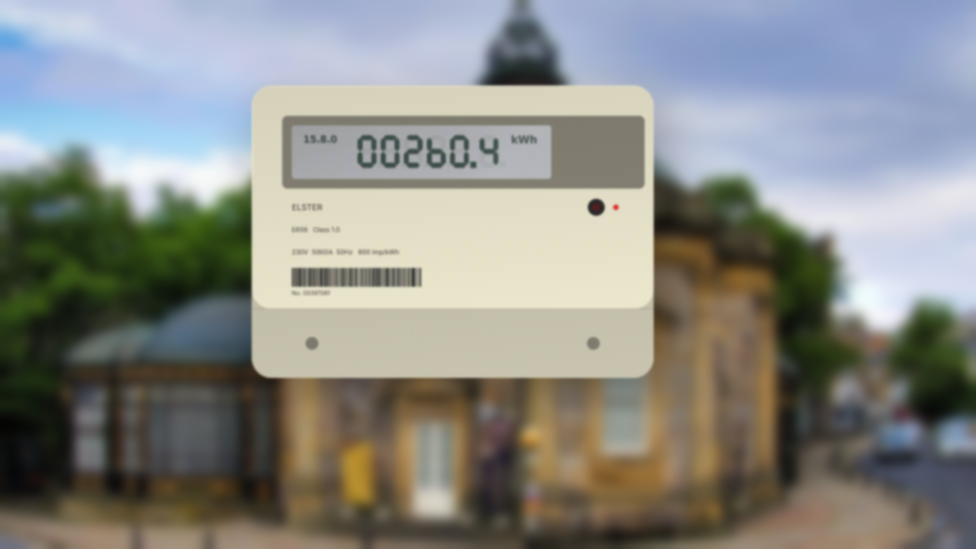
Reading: 260.4 kWh
